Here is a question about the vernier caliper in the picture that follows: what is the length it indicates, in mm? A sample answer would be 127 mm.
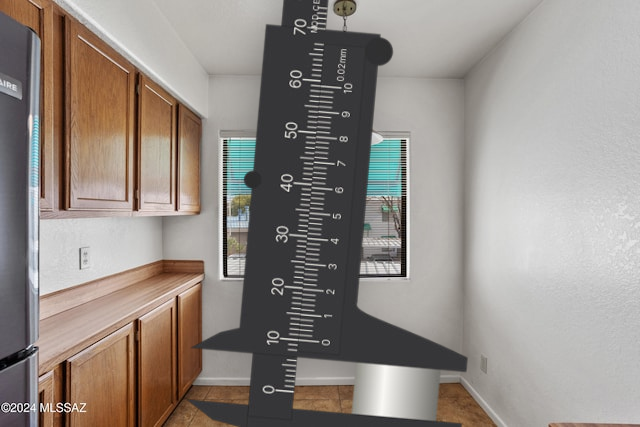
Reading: 10.0 mm
